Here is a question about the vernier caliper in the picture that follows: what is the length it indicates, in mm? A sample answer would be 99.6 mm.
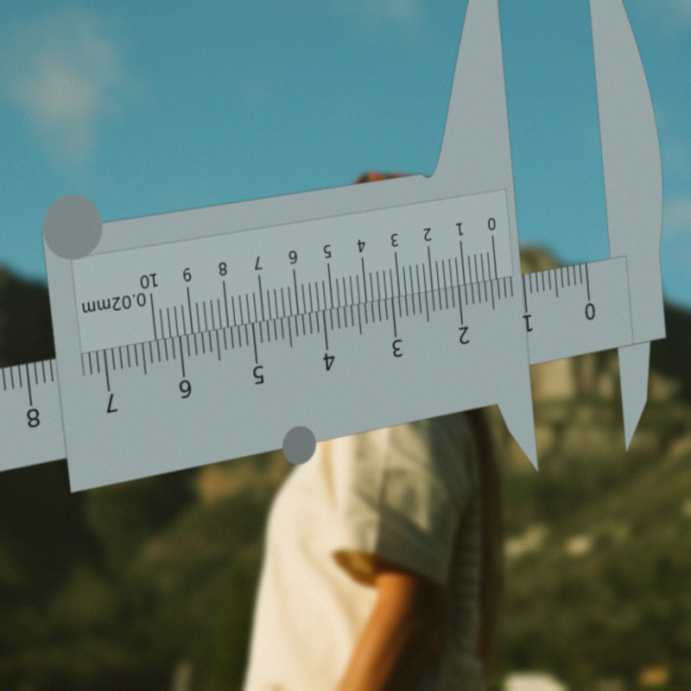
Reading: 14.2 mm
